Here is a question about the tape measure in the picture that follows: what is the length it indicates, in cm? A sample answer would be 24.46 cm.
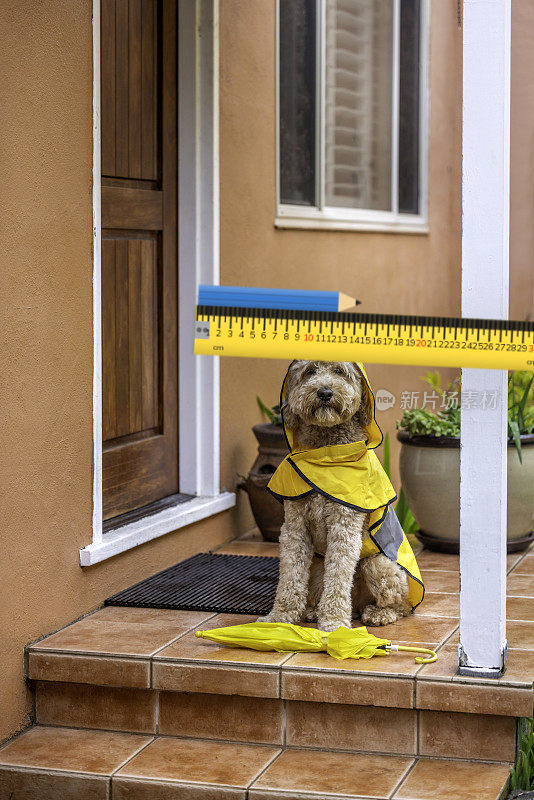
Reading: 14.5 cm
